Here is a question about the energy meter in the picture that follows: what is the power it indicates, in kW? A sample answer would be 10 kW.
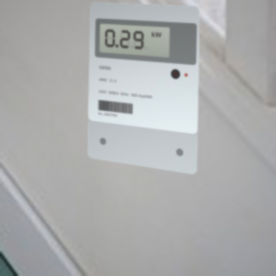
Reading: 0.29 kW
